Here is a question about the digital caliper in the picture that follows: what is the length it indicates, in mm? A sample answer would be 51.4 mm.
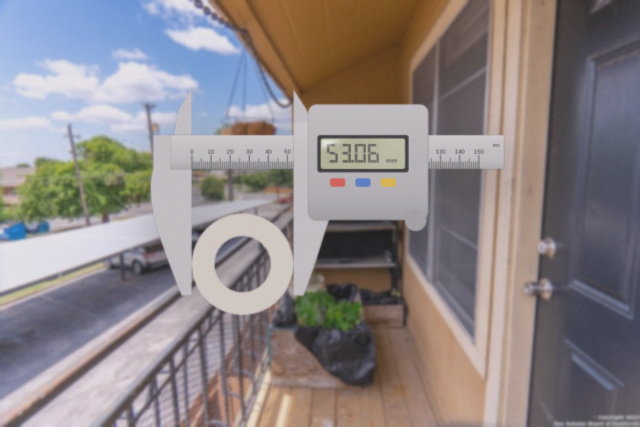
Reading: 53.06 mm
